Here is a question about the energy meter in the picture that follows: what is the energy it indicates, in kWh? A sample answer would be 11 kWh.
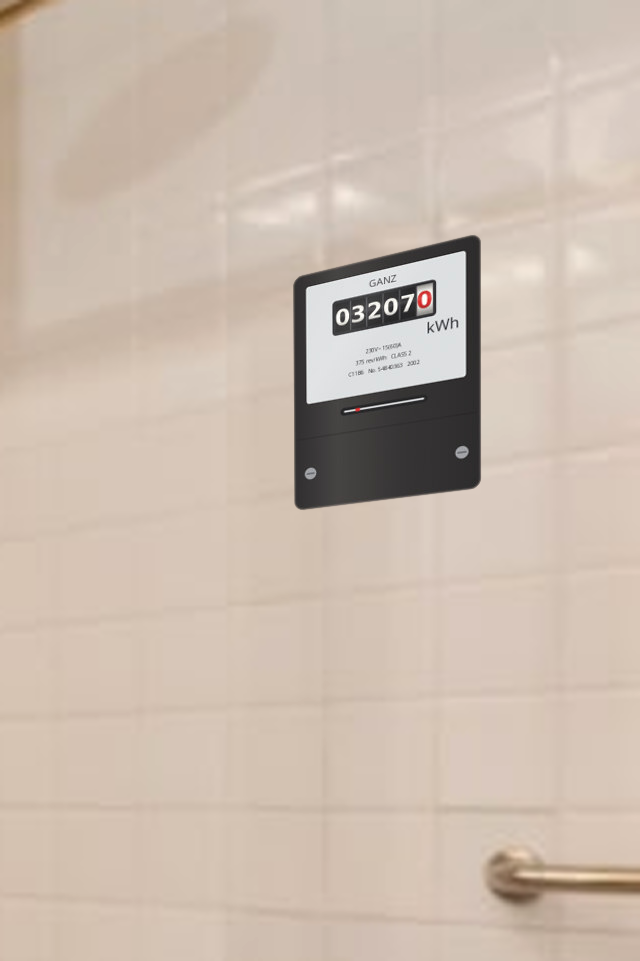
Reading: 3207.0 kWh
